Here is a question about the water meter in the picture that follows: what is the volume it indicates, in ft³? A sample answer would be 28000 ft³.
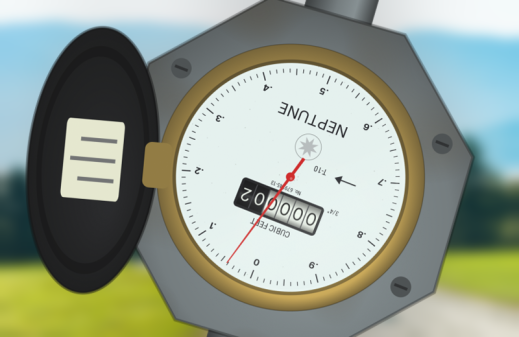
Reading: 2.04 ft³
